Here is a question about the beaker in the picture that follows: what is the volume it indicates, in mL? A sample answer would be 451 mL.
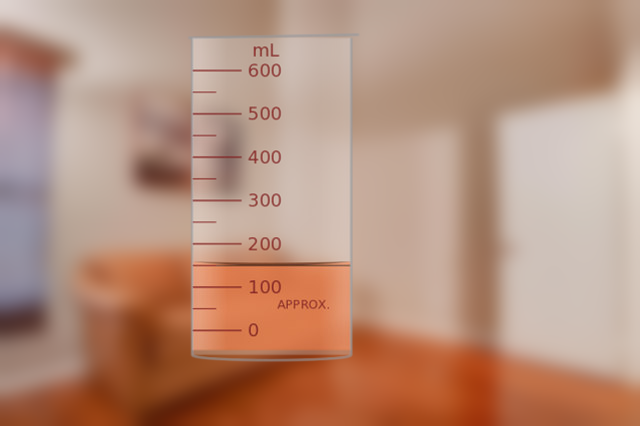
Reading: 150 mL
